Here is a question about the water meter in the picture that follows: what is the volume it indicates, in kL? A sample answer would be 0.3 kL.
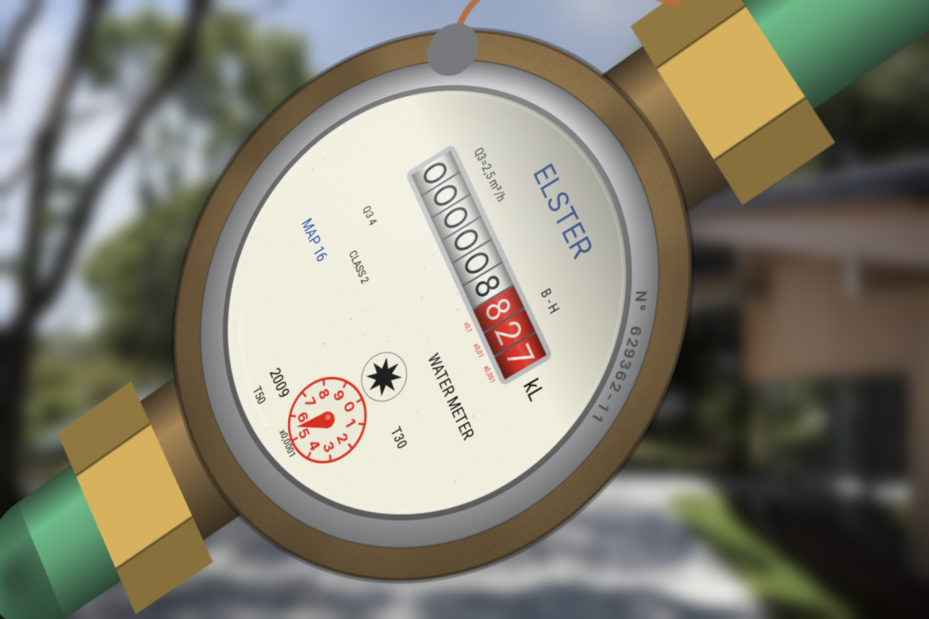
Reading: 8.8275 kL
